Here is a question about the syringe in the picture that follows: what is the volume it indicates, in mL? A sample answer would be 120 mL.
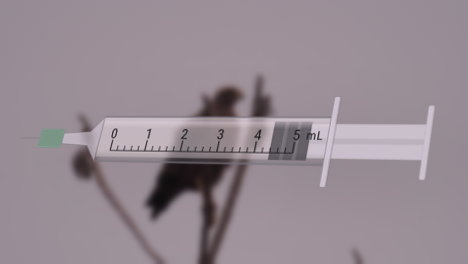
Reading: 4.4 mL
